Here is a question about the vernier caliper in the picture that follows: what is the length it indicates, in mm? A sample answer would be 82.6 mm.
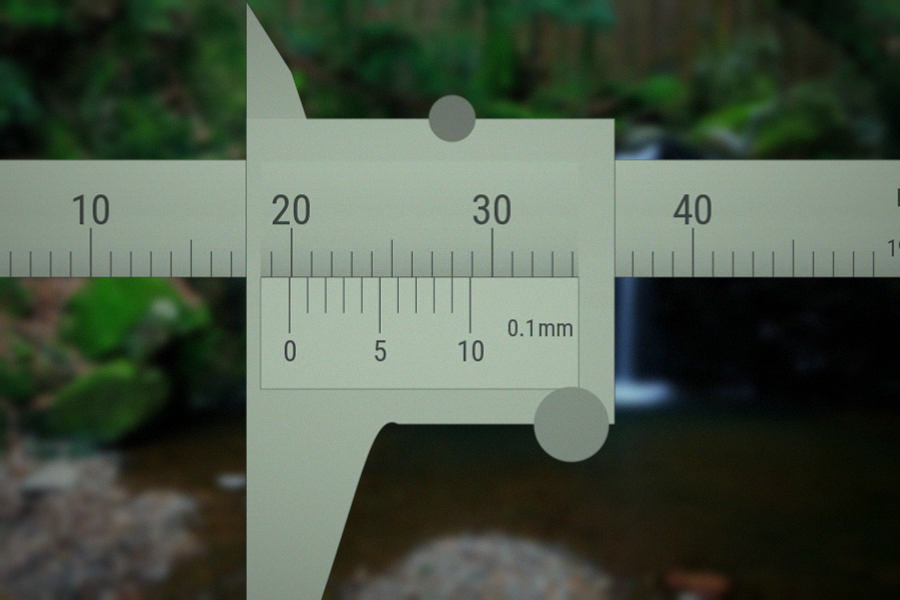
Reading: 19.9 mm
